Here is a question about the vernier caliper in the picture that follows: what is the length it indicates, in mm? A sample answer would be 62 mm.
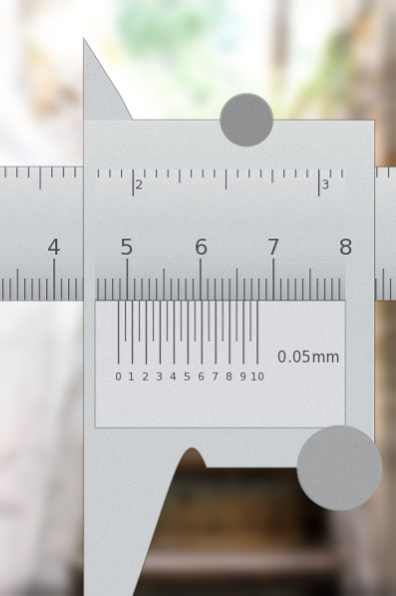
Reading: 48.8 mm
